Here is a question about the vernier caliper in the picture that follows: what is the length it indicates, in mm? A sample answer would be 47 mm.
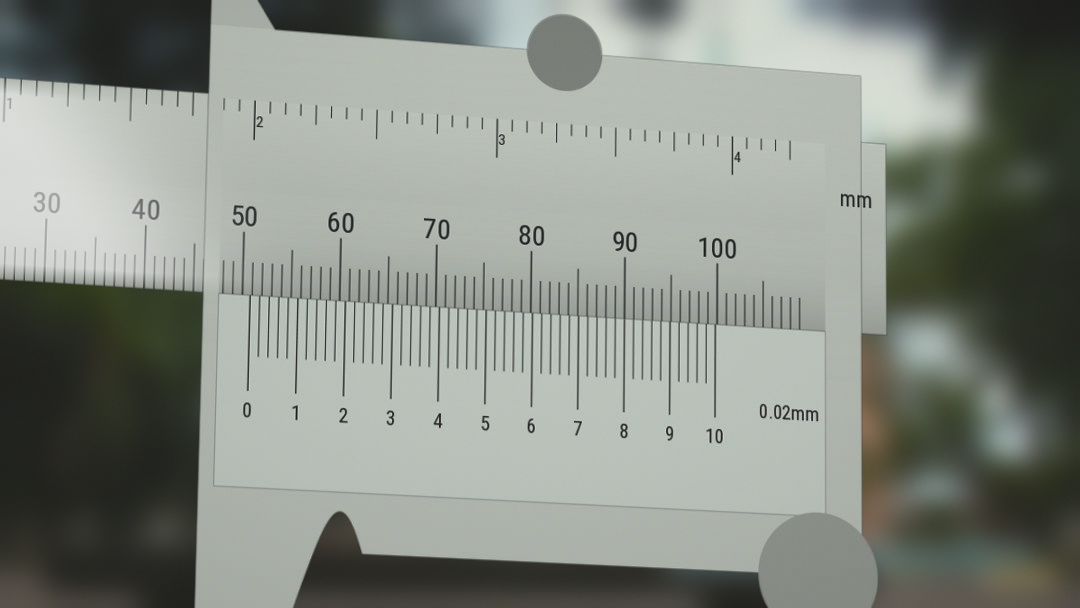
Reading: 50.8 mm
